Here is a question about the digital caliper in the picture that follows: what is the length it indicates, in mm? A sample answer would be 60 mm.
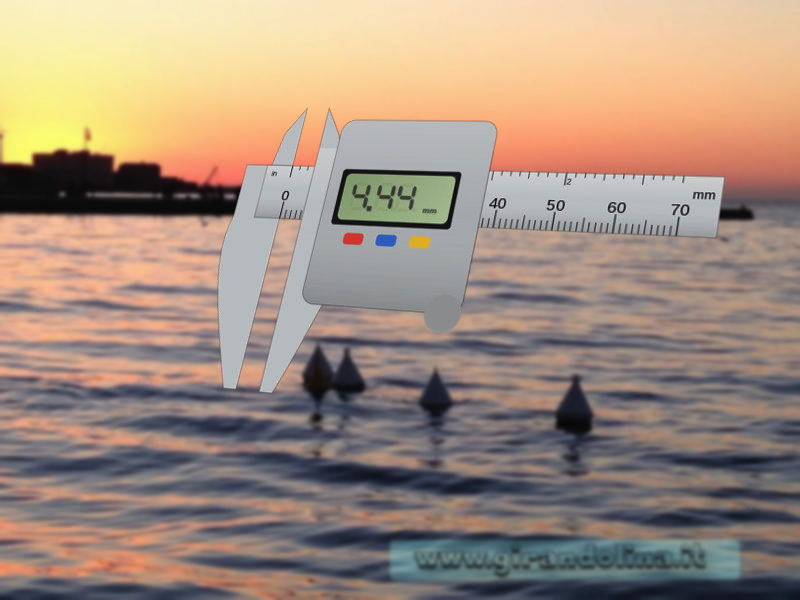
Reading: 4.44 mm
